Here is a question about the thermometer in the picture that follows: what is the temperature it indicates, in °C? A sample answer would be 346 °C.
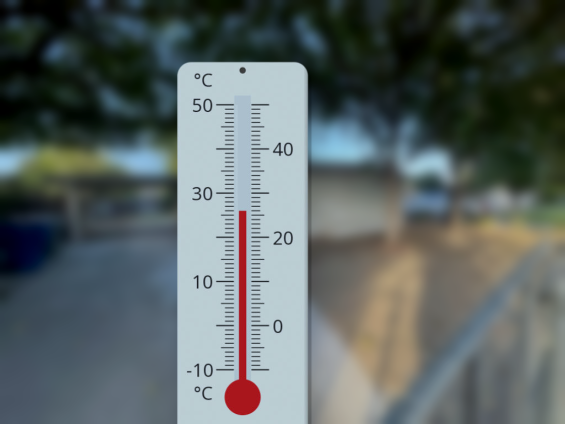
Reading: 26 °C
